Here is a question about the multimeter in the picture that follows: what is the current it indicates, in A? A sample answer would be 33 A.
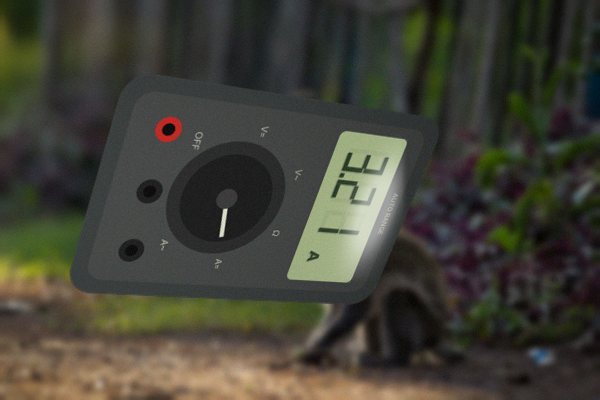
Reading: 3.21 A
